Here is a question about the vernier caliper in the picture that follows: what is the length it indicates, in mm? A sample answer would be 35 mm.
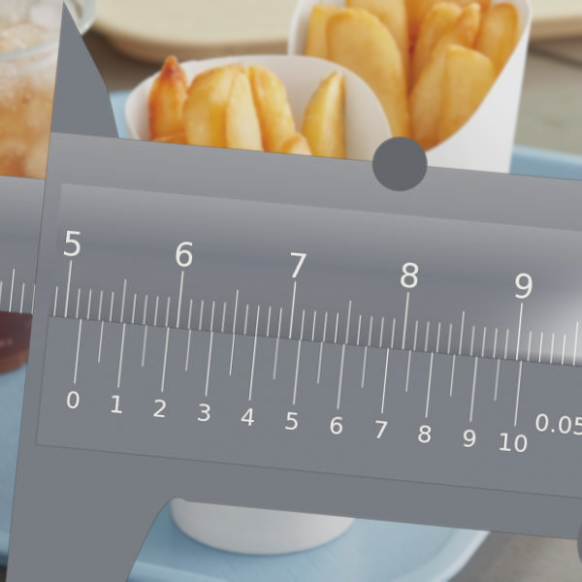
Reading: 51.4 mm
